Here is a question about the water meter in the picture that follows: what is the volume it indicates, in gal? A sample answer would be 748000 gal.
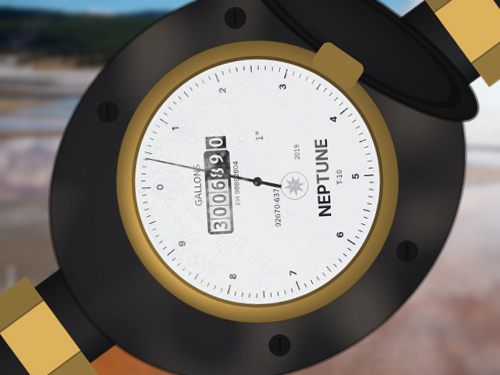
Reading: 3006890.4 gal
